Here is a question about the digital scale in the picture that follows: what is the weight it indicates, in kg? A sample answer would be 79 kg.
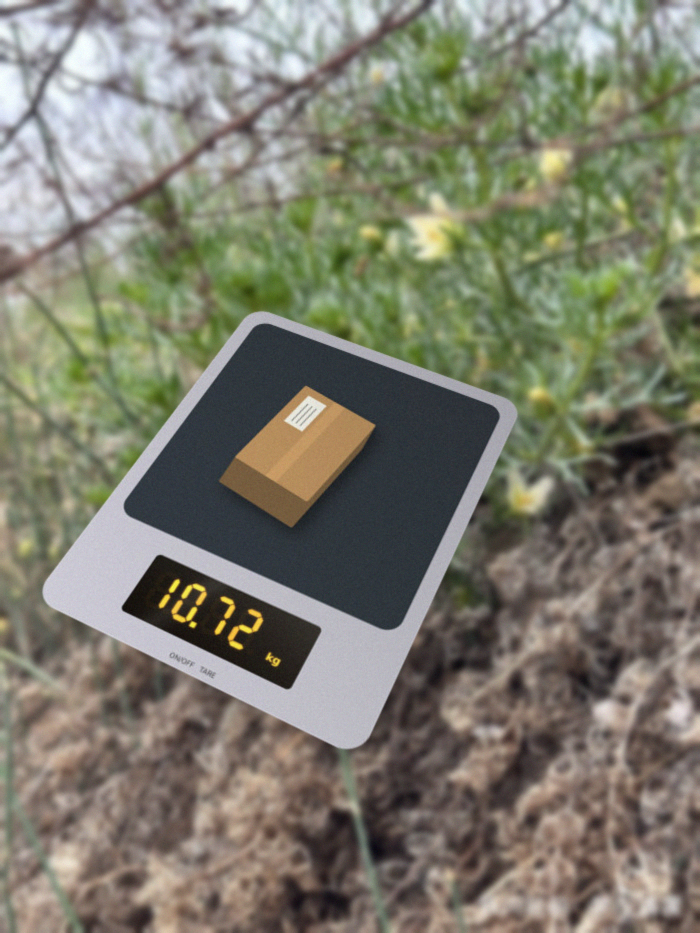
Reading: 10.72 kg
